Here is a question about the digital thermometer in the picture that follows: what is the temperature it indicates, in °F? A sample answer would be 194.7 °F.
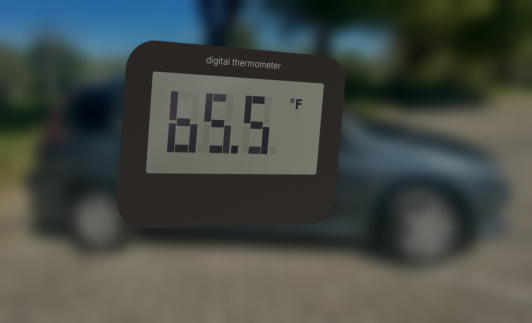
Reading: 65.5 °F
